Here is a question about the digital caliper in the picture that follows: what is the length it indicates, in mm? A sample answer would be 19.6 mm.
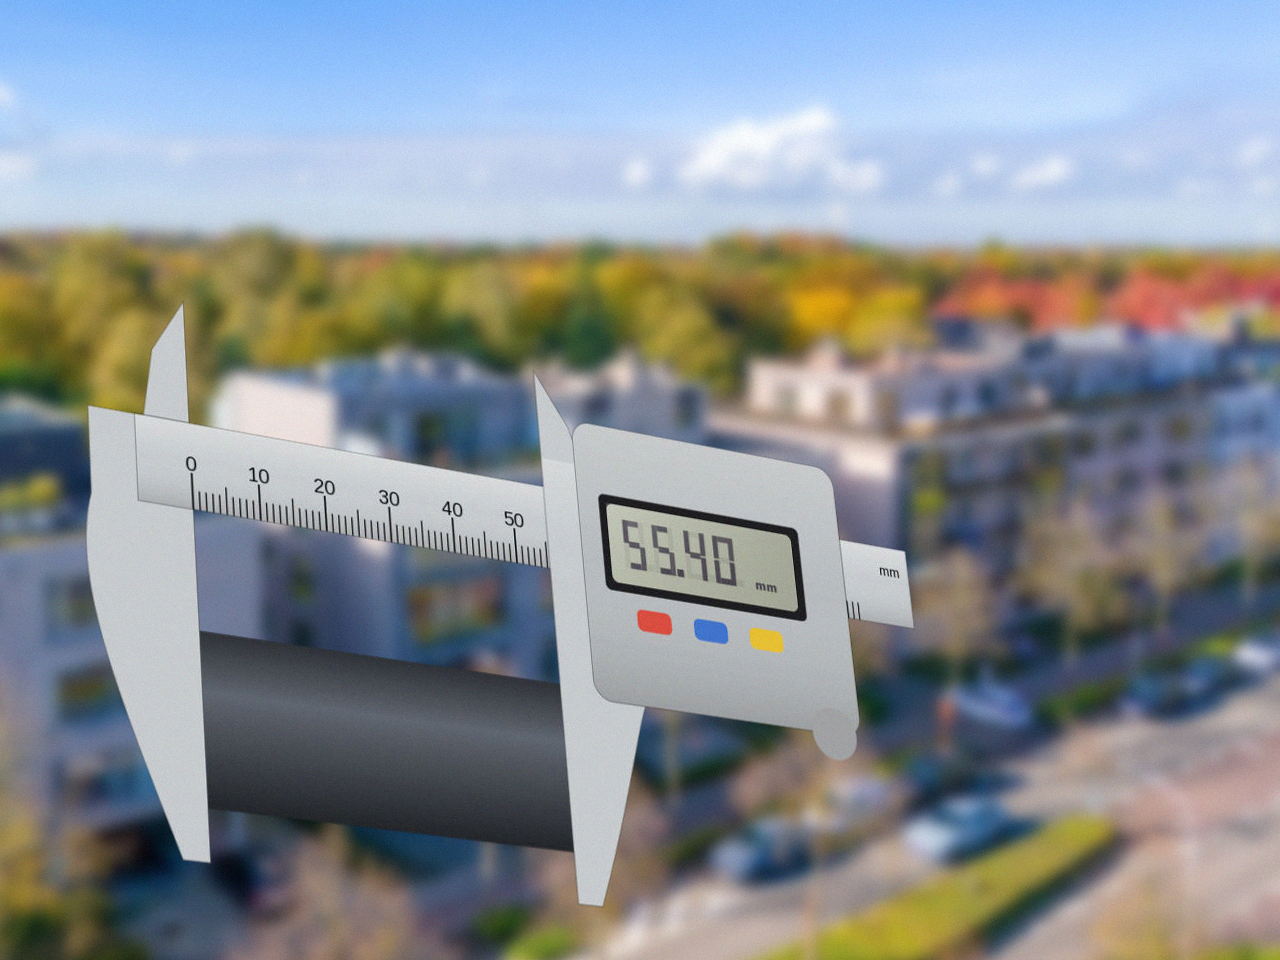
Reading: 55.40 mm
